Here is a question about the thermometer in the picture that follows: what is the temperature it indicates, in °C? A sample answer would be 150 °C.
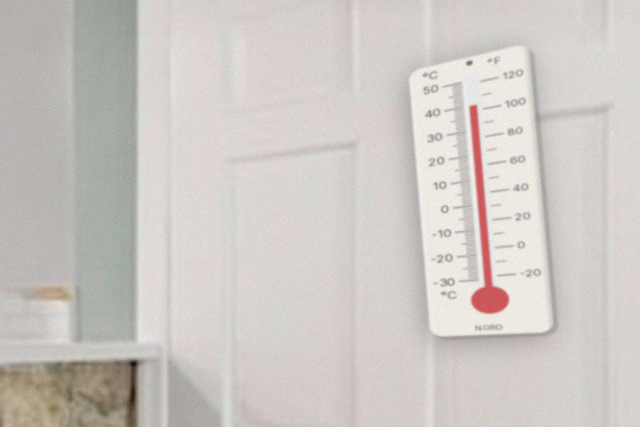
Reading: 40 °C
